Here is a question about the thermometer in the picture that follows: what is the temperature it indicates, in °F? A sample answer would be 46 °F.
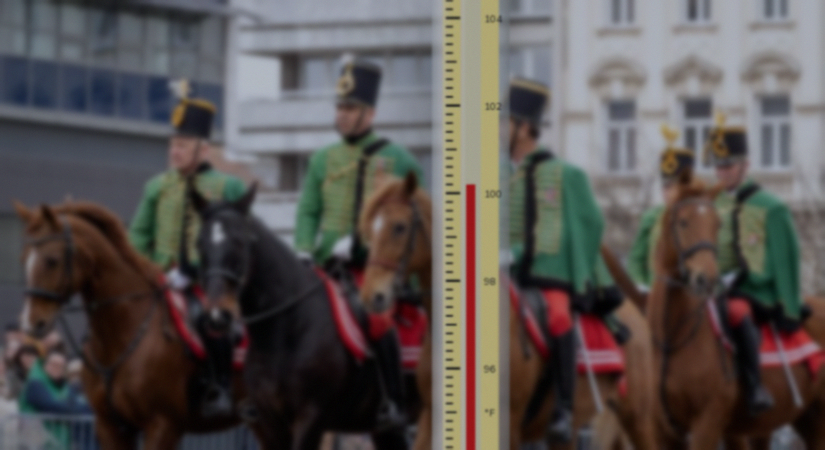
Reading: 100.2 °F
